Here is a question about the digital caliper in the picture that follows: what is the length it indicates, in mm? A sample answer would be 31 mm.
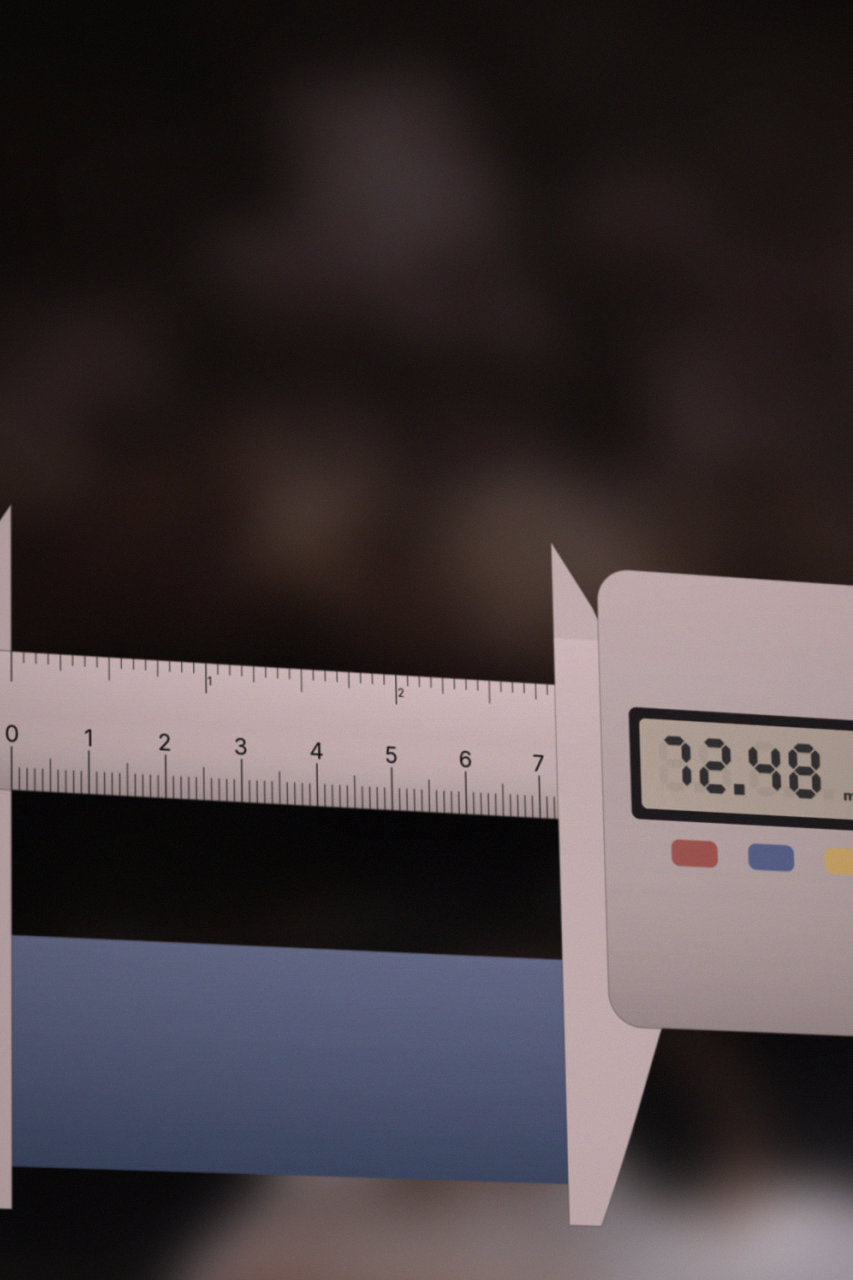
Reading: 72.48 mm
